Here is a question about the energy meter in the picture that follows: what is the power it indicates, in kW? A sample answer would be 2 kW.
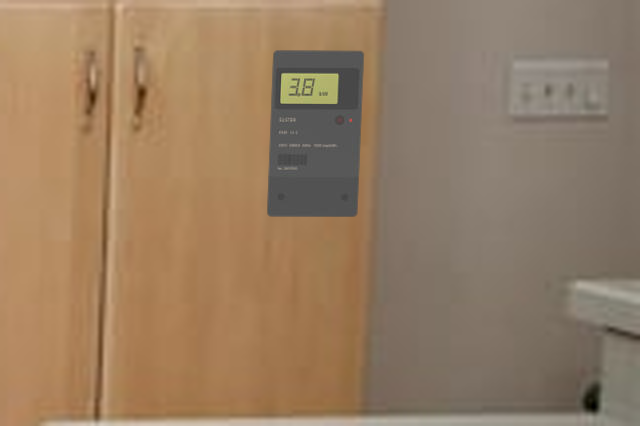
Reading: 3.8 kW
